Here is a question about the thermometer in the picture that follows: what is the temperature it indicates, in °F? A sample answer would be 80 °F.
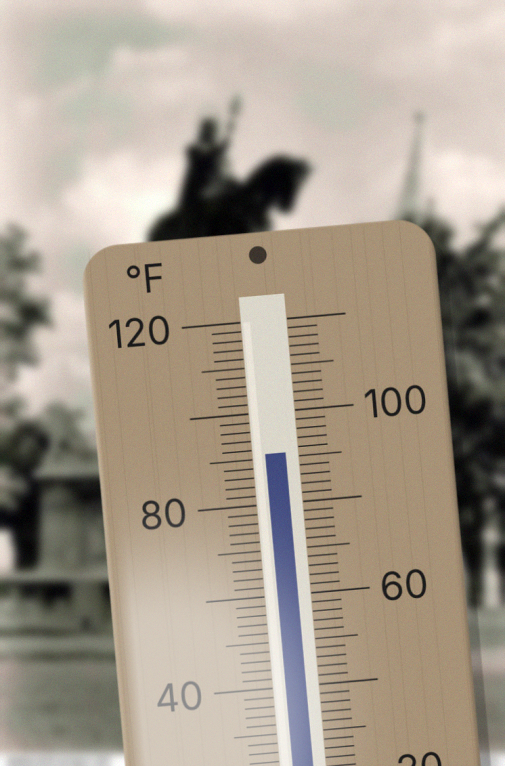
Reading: 91 °F
